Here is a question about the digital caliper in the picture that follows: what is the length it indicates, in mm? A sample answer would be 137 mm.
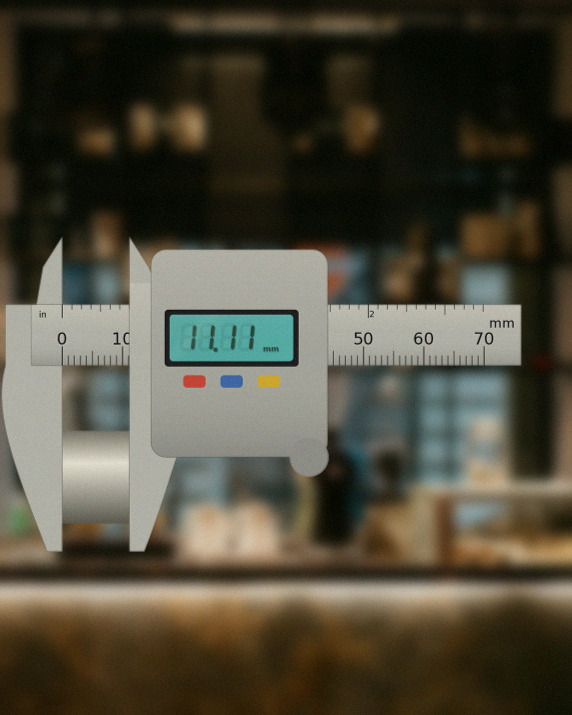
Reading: 11.11 mm
